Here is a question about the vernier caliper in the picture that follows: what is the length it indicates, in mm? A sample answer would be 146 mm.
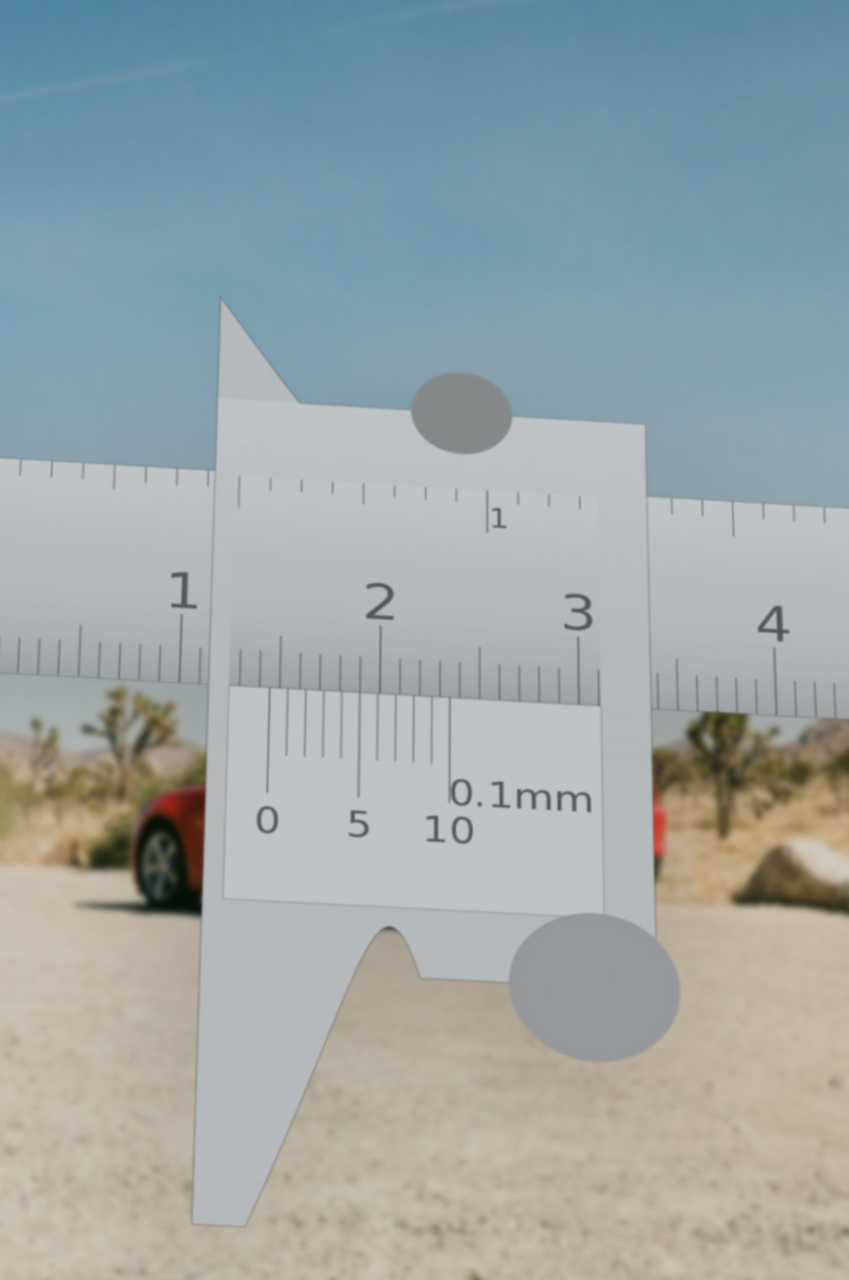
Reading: 14.5 mm
